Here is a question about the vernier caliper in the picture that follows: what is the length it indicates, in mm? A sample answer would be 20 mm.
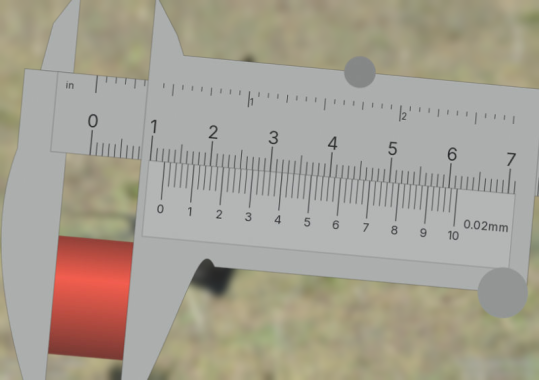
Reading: 12.4 mm
